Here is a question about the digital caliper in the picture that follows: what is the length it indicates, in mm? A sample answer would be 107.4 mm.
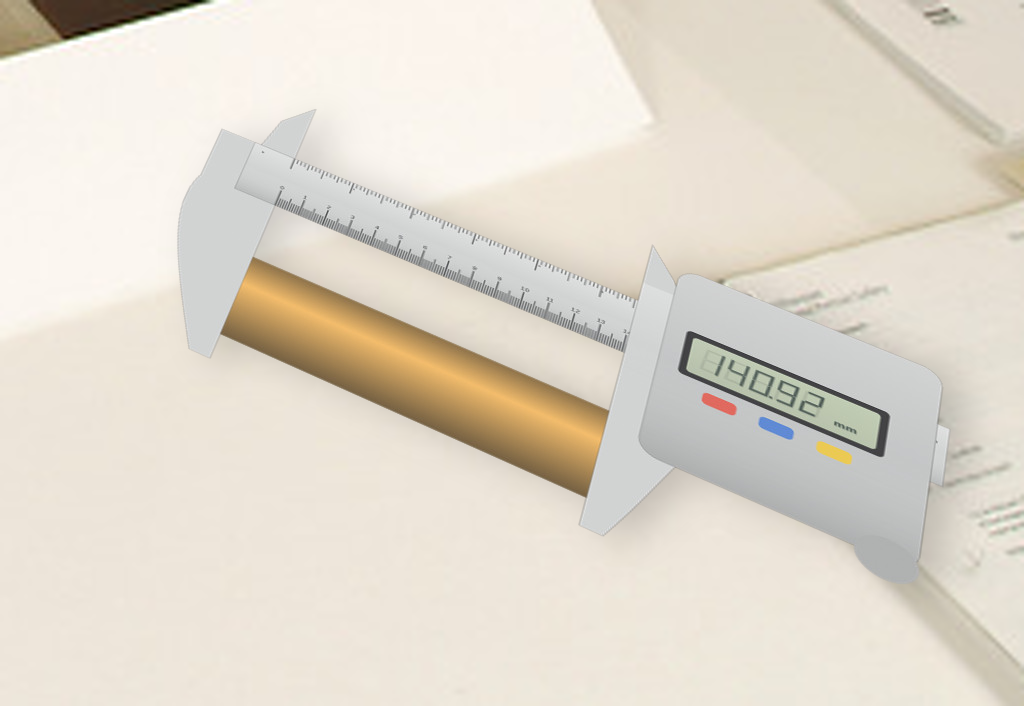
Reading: 140.92 mm
